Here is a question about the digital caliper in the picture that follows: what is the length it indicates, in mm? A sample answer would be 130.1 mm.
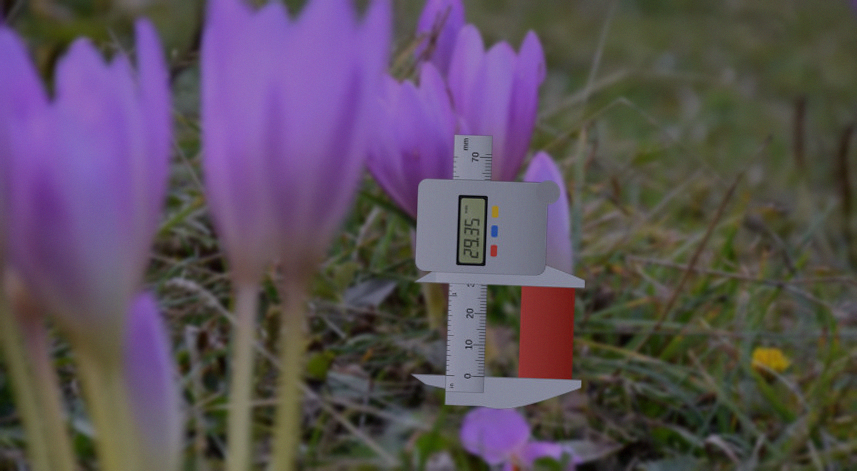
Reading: 29.35 mm
